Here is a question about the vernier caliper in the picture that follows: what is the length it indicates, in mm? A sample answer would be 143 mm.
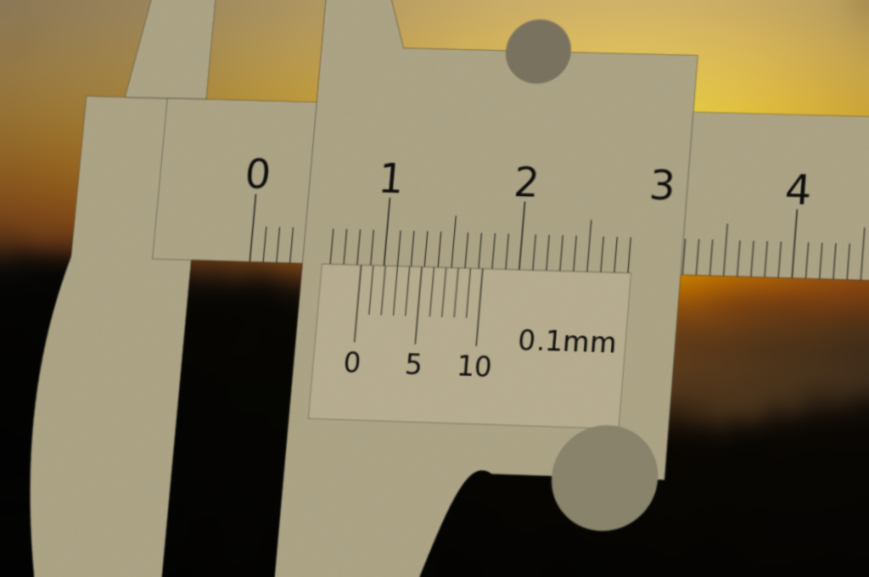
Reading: 8.3 mm
